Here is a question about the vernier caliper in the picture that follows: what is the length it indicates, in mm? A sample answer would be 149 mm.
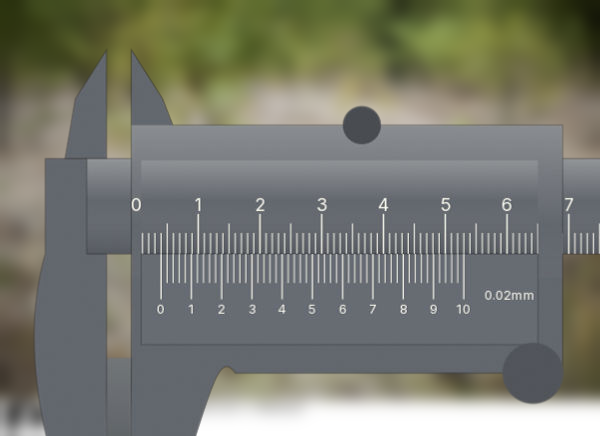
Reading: 4.0 mm
